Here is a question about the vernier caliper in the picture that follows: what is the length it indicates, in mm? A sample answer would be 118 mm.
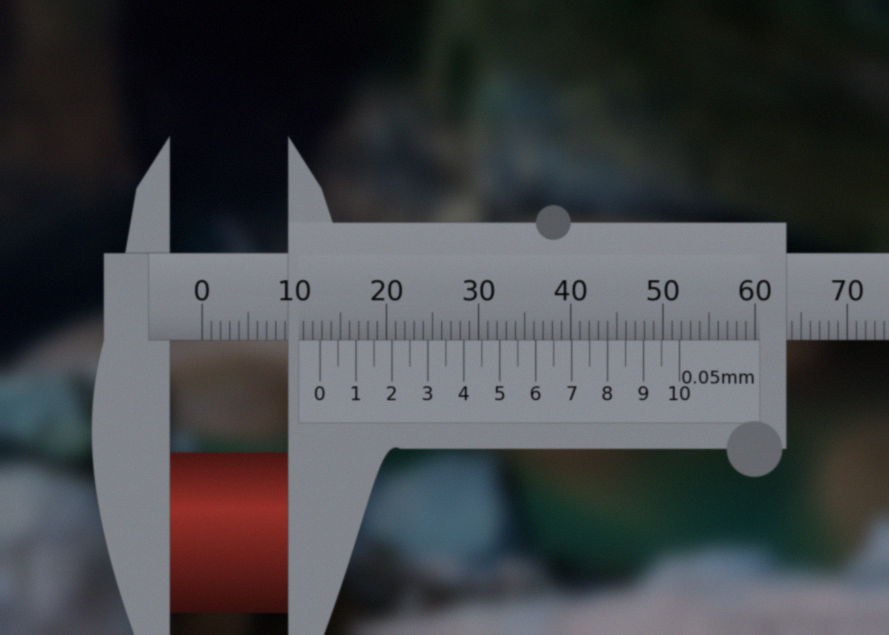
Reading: 12.8 mm
